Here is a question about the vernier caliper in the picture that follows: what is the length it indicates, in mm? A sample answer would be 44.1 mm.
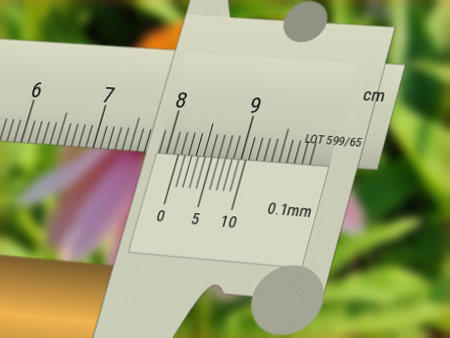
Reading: 81.6 mm
